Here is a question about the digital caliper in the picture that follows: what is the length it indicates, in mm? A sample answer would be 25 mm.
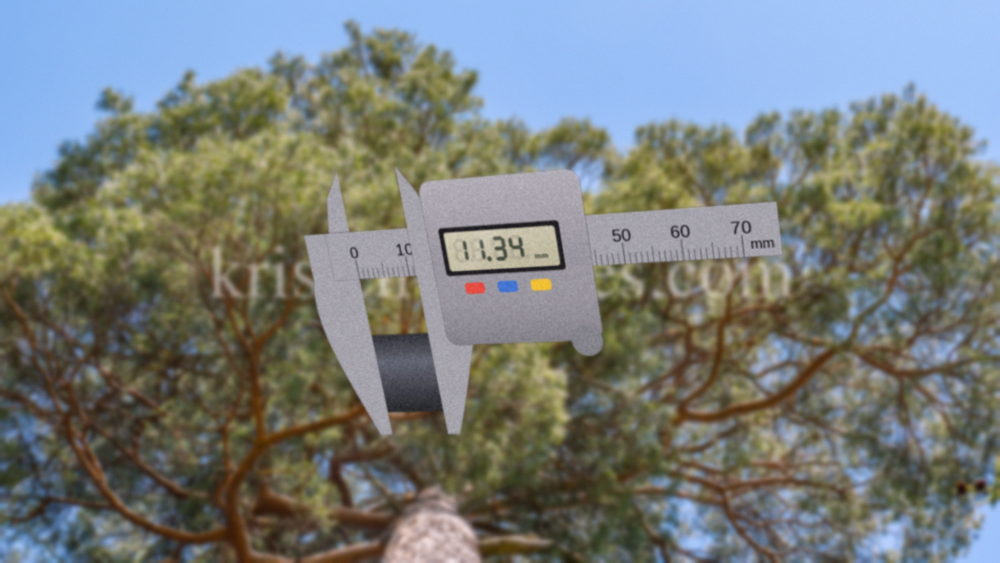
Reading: 11.34 mm
